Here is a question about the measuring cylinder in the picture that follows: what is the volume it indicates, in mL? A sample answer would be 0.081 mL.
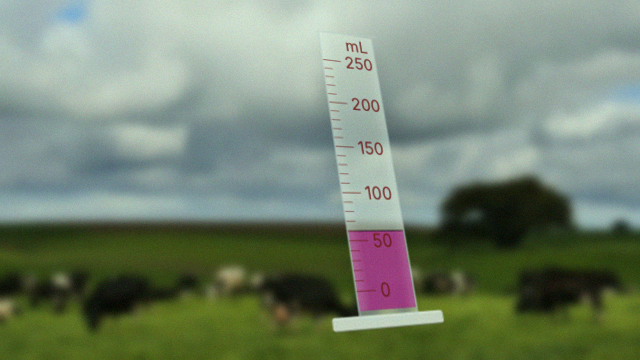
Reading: 60 mL
